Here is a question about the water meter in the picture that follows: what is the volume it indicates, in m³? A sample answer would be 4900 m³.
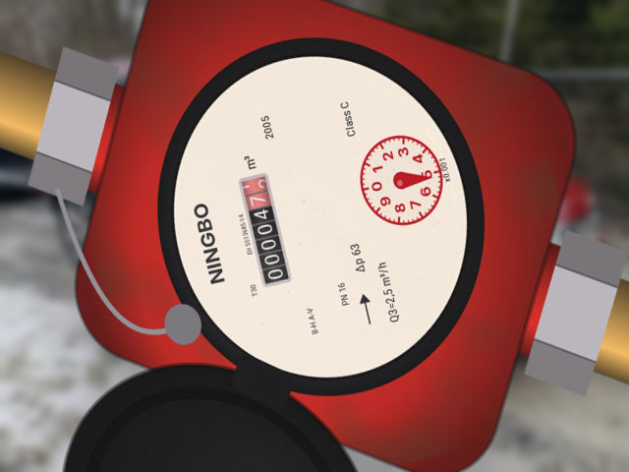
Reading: 4.715 m³
